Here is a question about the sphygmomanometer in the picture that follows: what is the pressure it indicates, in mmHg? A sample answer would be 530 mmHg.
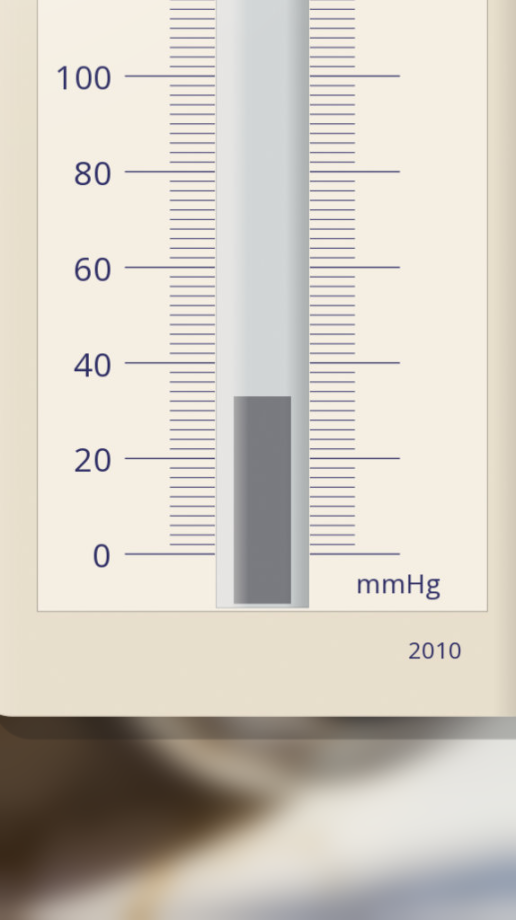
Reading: 33 mmHg
